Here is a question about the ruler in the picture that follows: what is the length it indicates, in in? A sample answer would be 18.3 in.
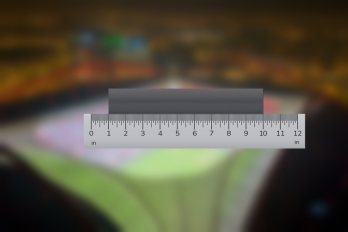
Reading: 9 in
